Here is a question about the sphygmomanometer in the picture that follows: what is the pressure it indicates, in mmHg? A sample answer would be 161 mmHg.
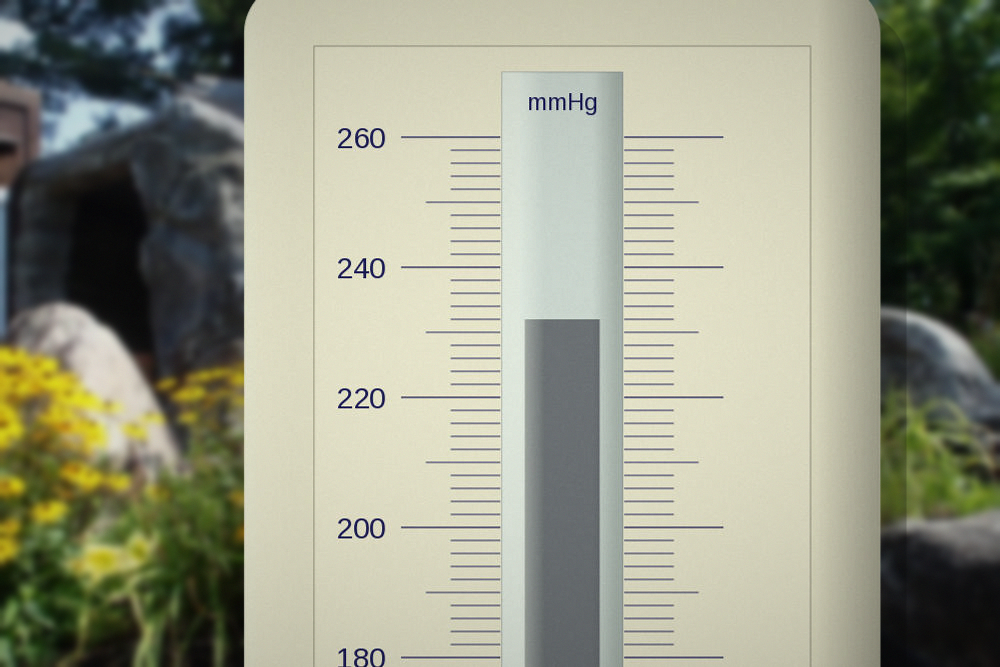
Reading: 232 mmHg
